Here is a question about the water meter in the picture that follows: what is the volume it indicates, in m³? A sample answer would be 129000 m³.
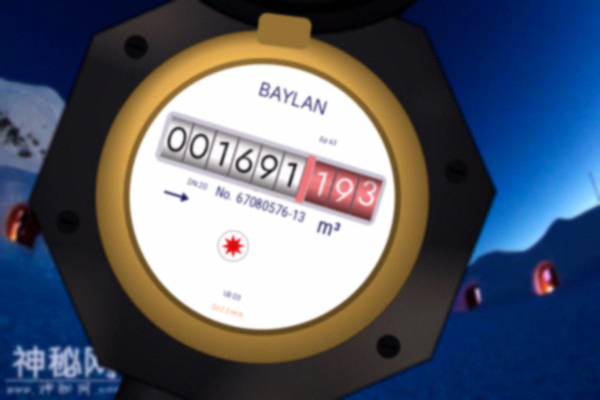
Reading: 1691.193 m³
